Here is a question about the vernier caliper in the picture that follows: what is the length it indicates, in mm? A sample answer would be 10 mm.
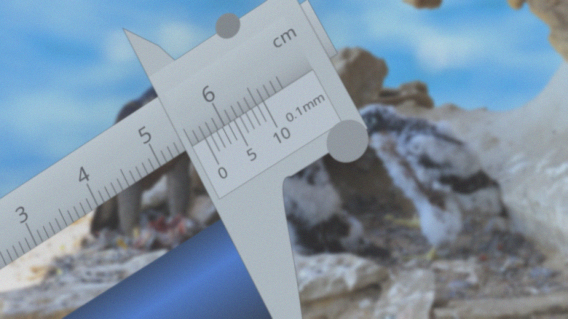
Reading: 57.0 mm
